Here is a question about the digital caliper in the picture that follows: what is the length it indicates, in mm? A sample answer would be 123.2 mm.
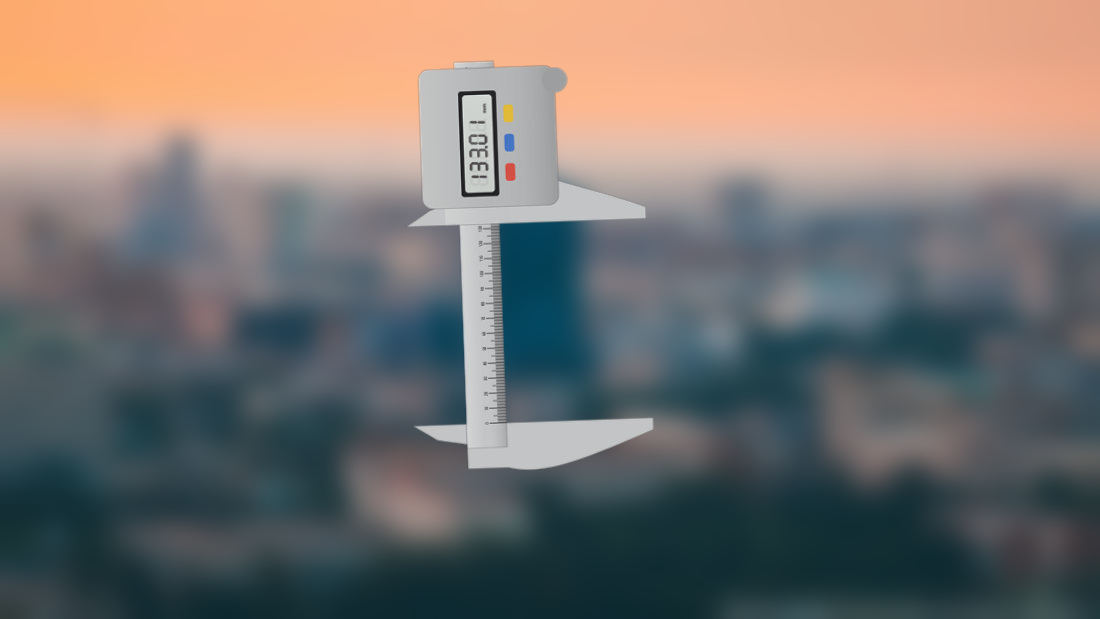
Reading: 133.01 mm
